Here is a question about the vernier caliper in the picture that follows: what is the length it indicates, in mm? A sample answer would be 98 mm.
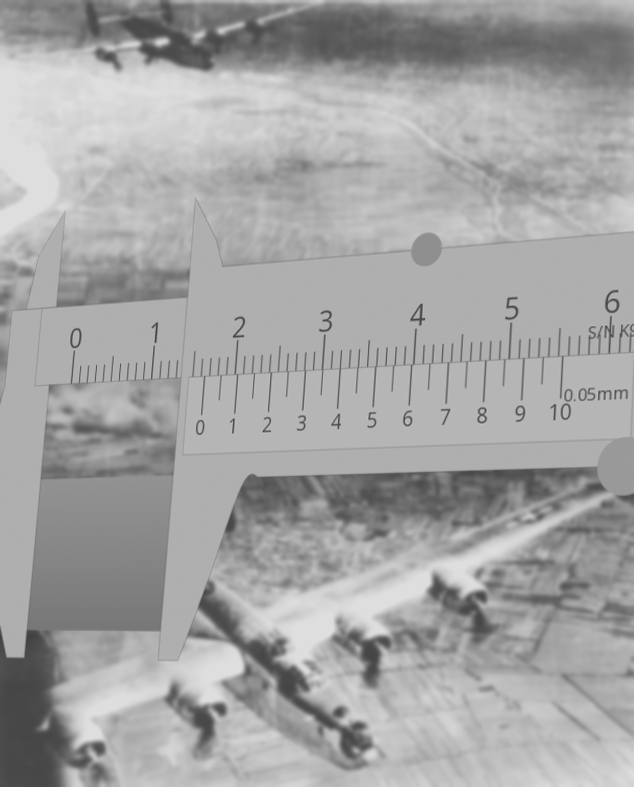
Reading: 16.4 mm
